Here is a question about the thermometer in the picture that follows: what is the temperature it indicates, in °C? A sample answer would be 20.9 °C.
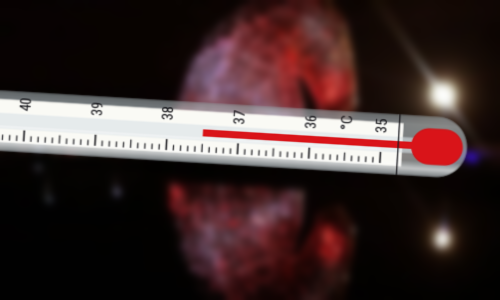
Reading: 37.5 °C
